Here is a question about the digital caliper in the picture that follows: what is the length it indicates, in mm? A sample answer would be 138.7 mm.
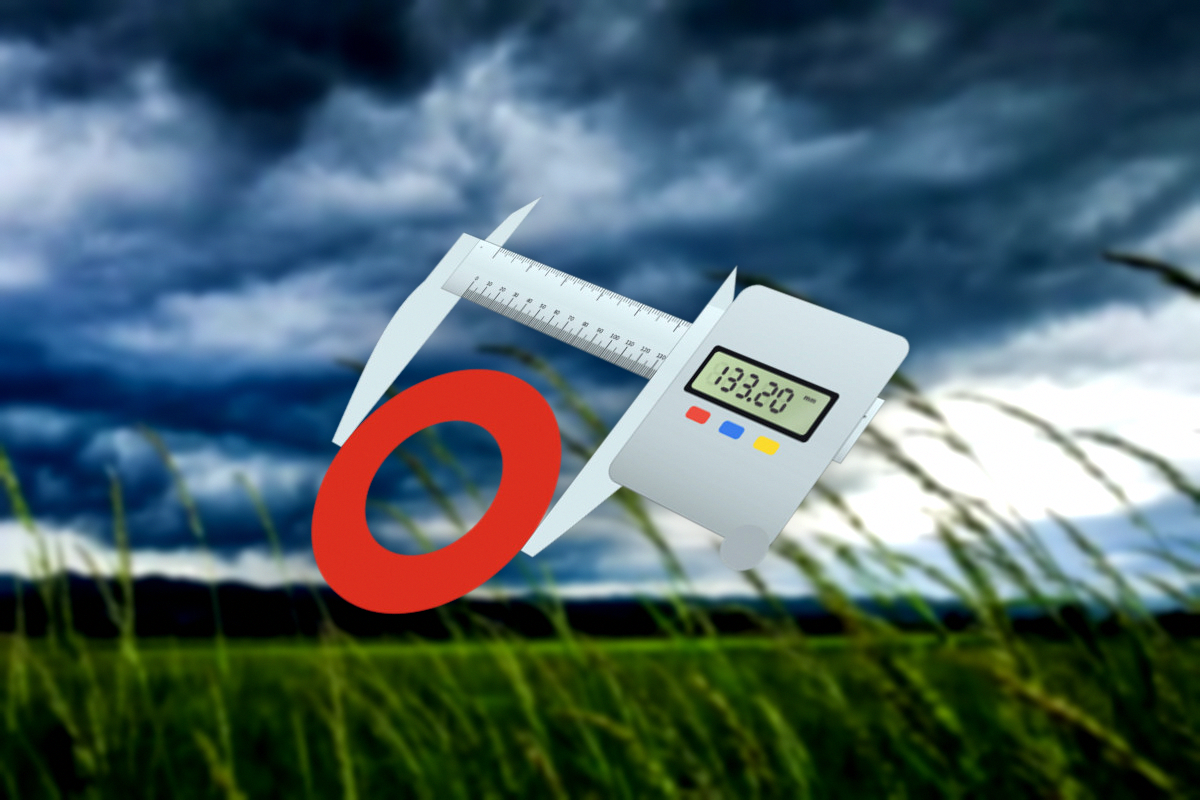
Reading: 133.20 mm
